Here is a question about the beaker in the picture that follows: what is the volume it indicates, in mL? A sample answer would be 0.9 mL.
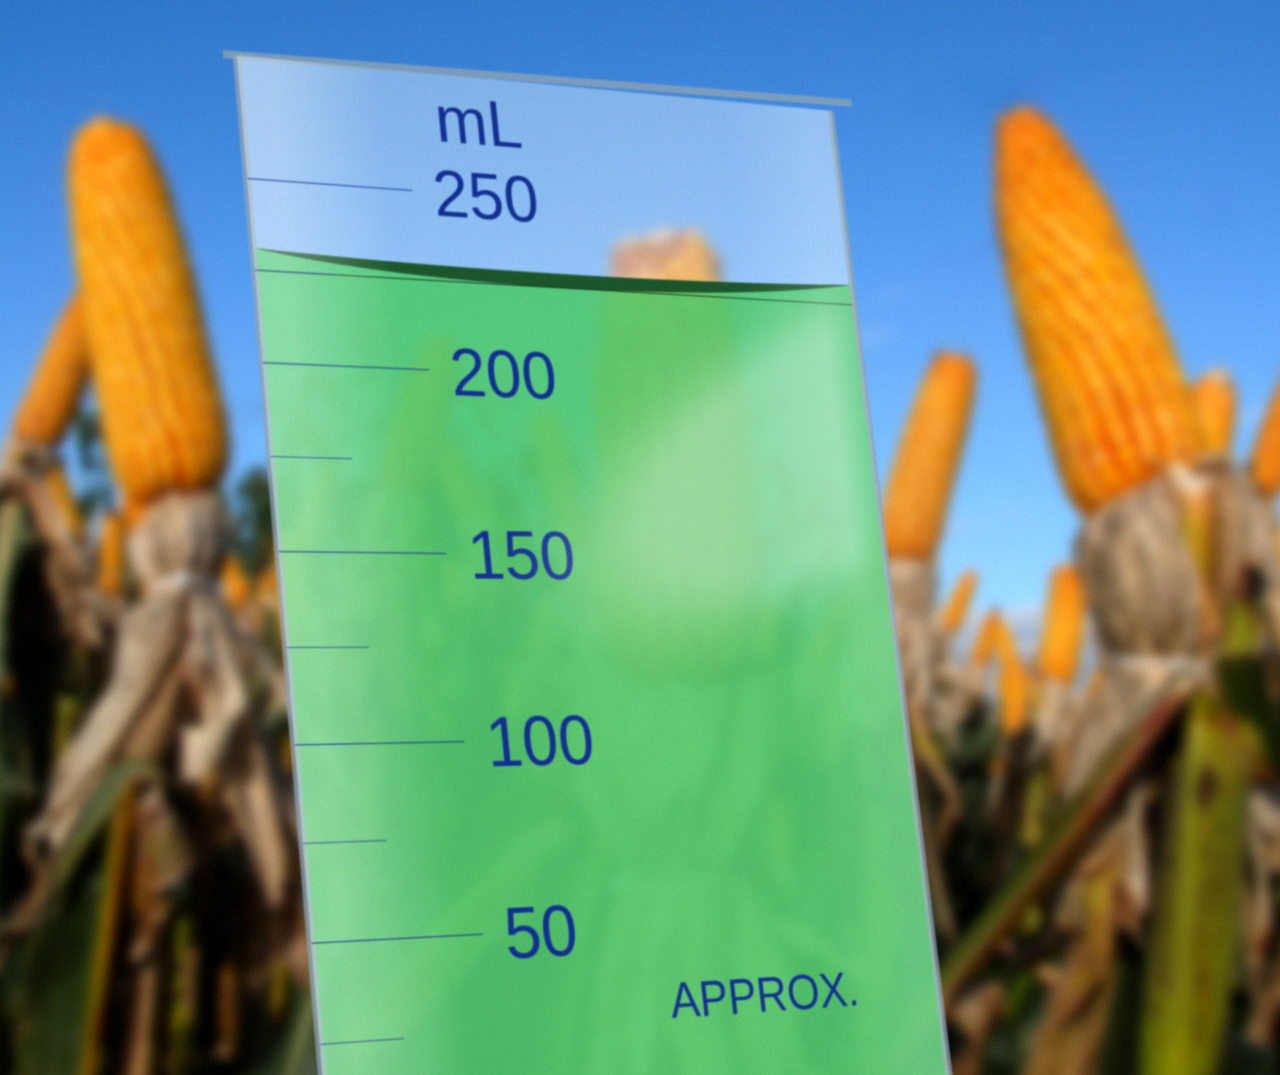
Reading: 225 mL
